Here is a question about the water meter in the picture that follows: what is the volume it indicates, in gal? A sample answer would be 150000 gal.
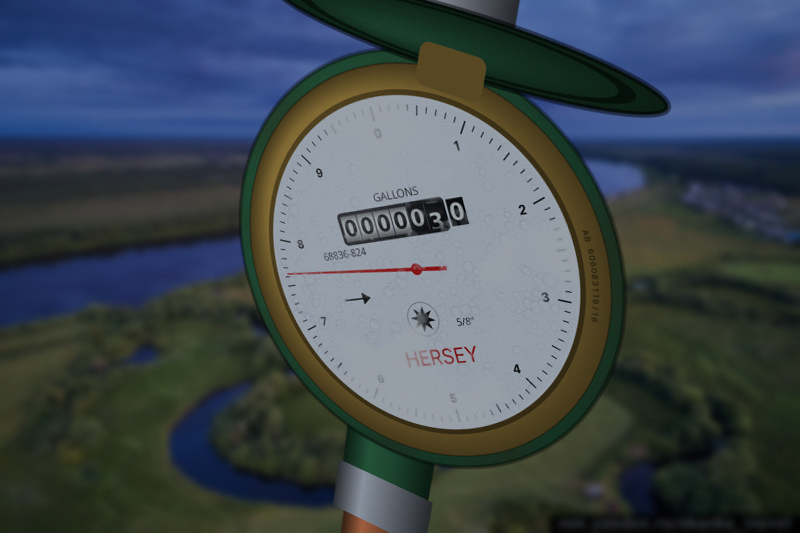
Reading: 27.6 gal
